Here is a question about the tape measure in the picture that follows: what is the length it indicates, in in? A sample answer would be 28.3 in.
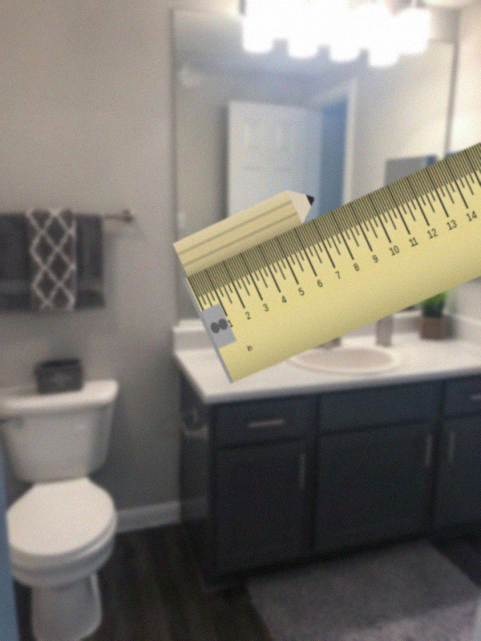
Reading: 7.5 in
